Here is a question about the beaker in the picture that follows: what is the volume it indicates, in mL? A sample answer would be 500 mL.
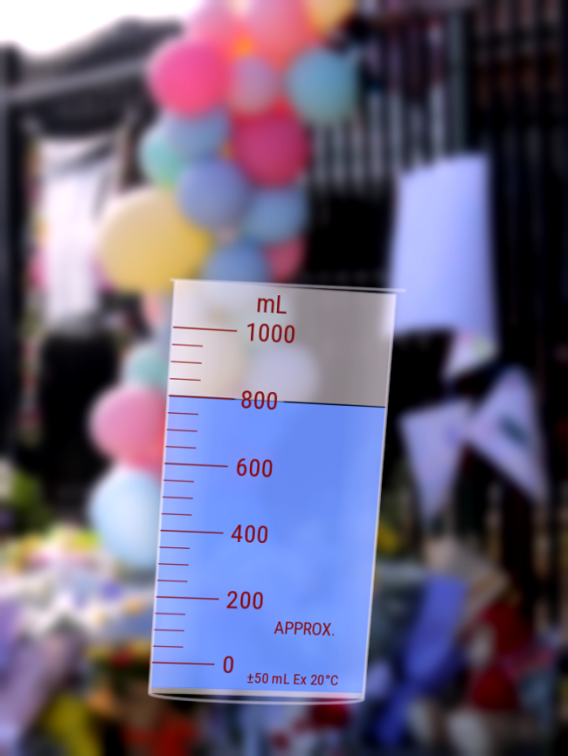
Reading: 800 mL
